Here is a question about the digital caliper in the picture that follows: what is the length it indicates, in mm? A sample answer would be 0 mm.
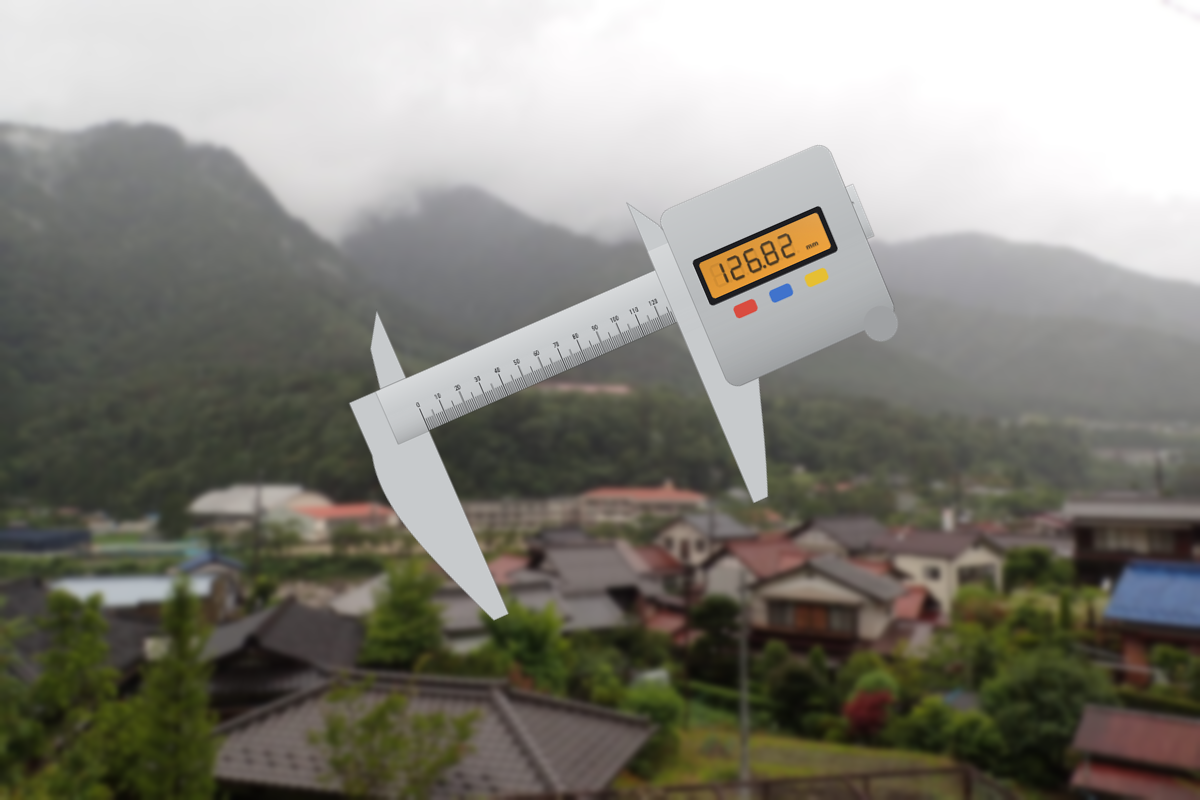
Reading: 126.82 mm
